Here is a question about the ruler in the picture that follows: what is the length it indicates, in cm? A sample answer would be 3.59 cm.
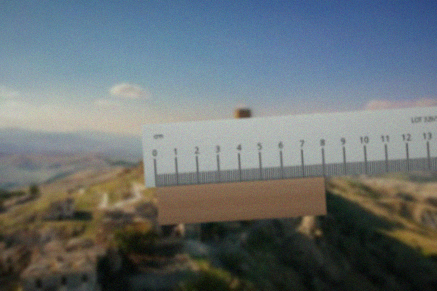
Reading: 8 cm
